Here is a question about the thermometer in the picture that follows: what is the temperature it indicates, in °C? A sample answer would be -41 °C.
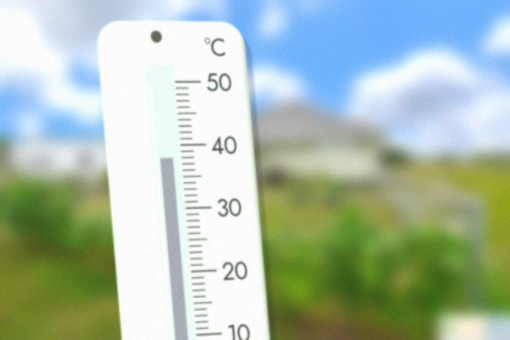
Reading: 38 °C
